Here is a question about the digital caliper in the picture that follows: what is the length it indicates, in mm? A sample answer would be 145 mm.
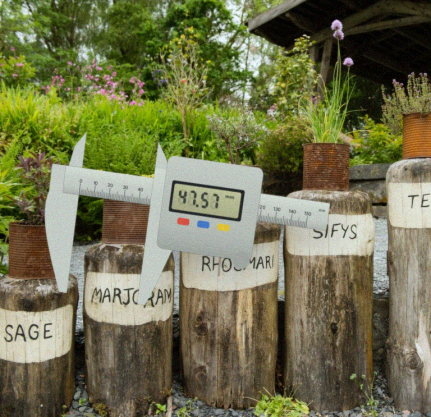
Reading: 47.57 mm
